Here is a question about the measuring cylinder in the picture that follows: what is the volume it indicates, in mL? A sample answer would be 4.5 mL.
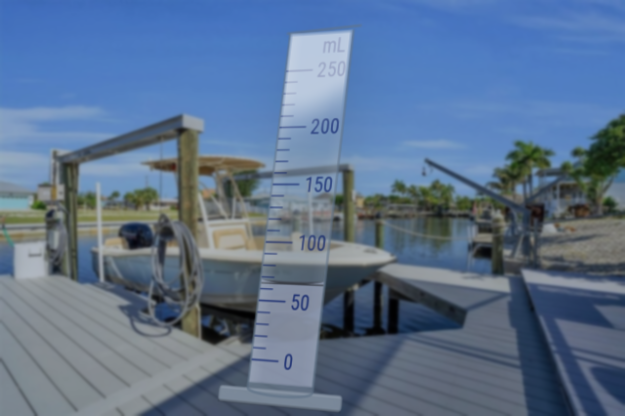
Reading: 65 mL
